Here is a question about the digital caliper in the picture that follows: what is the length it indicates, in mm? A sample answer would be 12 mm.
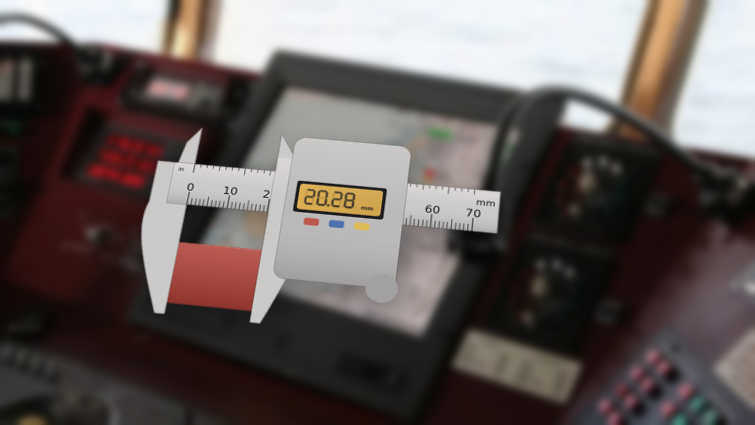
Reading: 20.28 mm
